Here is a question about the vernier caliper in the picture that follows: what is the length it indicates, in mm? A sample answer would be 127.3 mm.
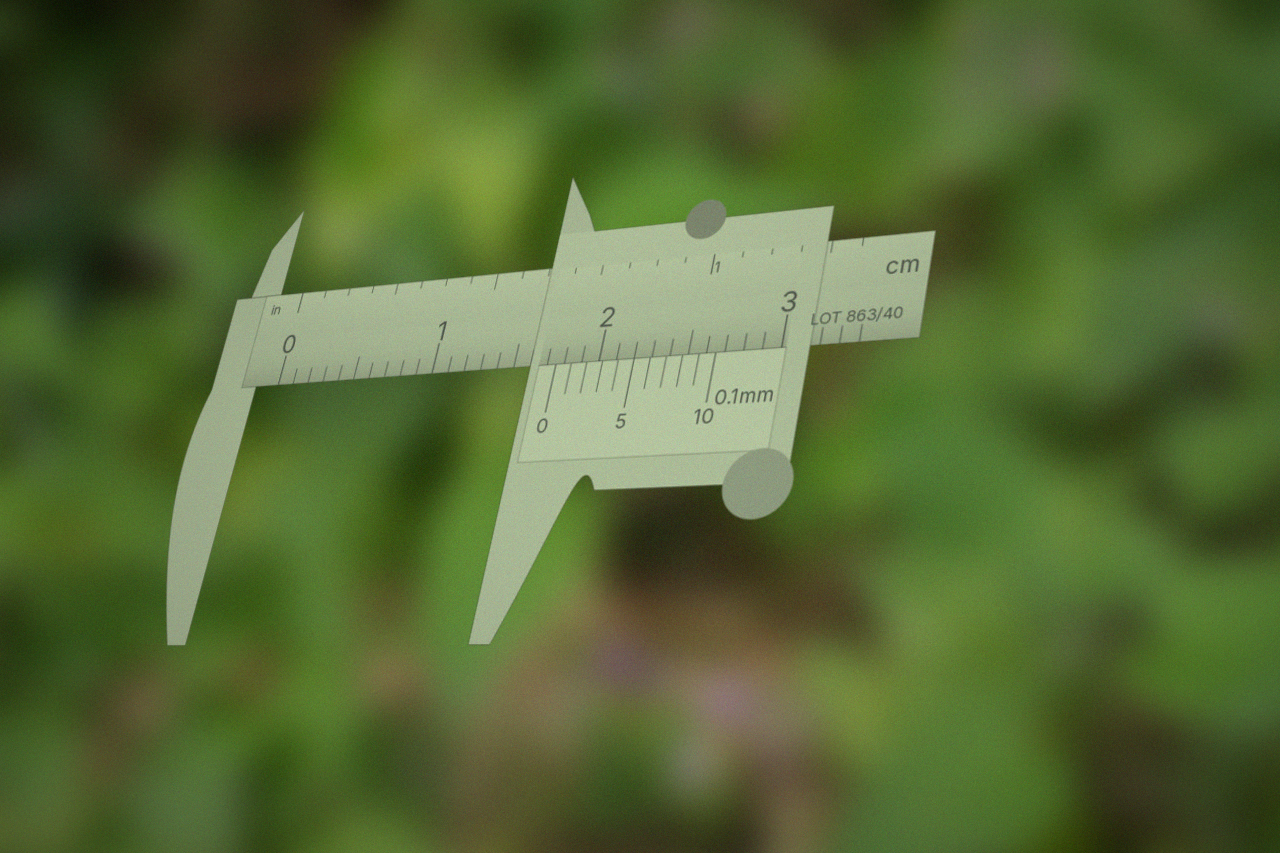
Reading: 17.5 mm
